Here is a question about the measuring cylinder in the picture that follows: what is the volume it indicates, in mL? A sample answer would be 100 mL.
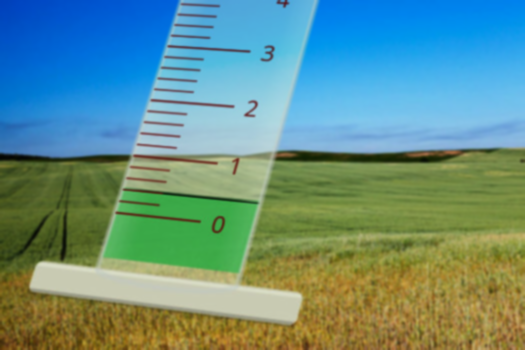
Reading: 0.4 mL
